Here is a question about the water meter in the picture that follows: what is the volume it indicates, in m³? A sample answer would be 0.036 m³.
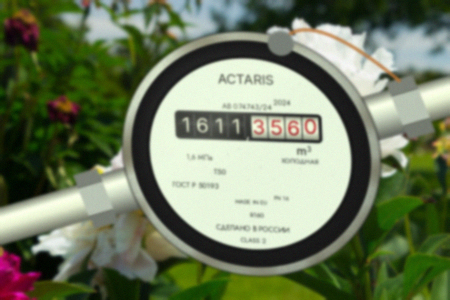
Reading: 1611.3560 m³
